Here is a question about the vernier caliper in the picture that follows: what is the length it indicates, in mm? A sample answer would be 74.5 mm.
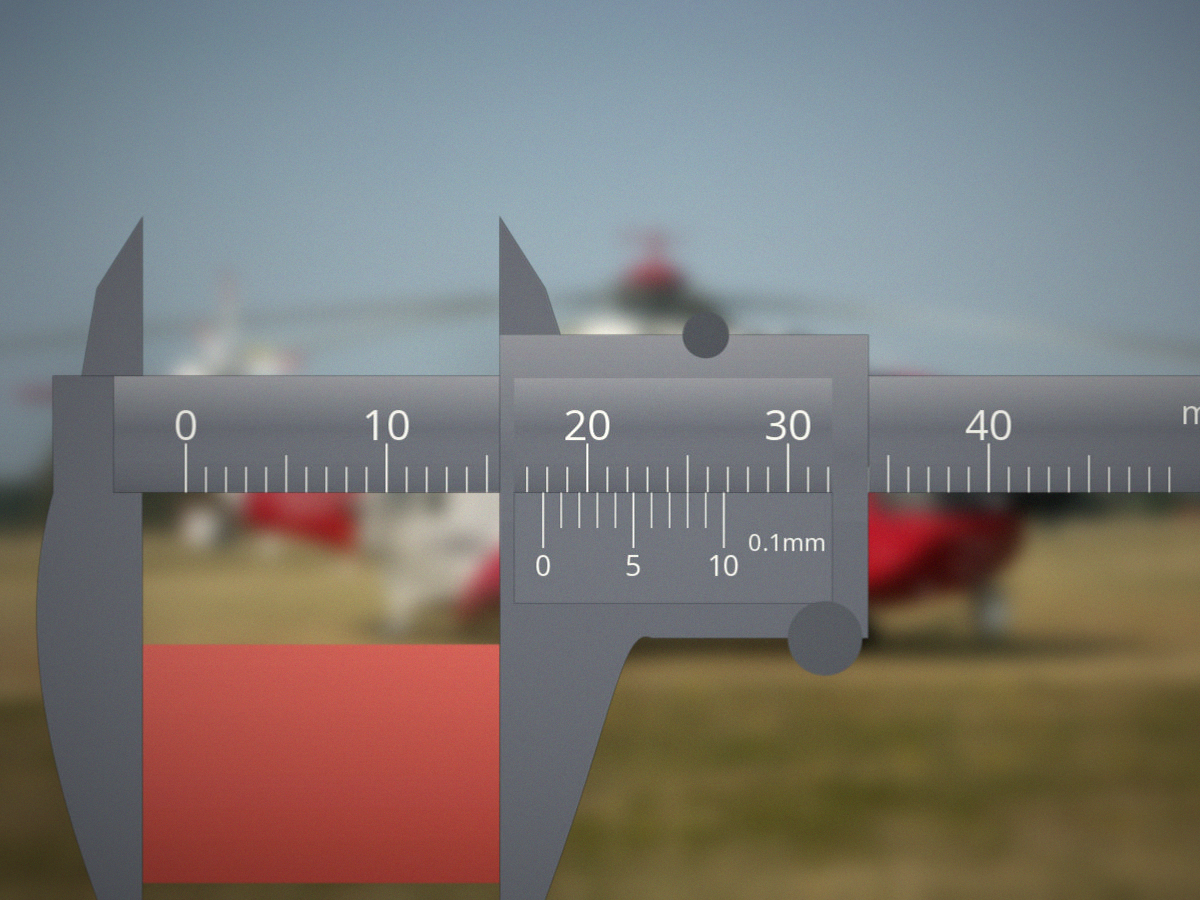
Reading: 17.8 mm
